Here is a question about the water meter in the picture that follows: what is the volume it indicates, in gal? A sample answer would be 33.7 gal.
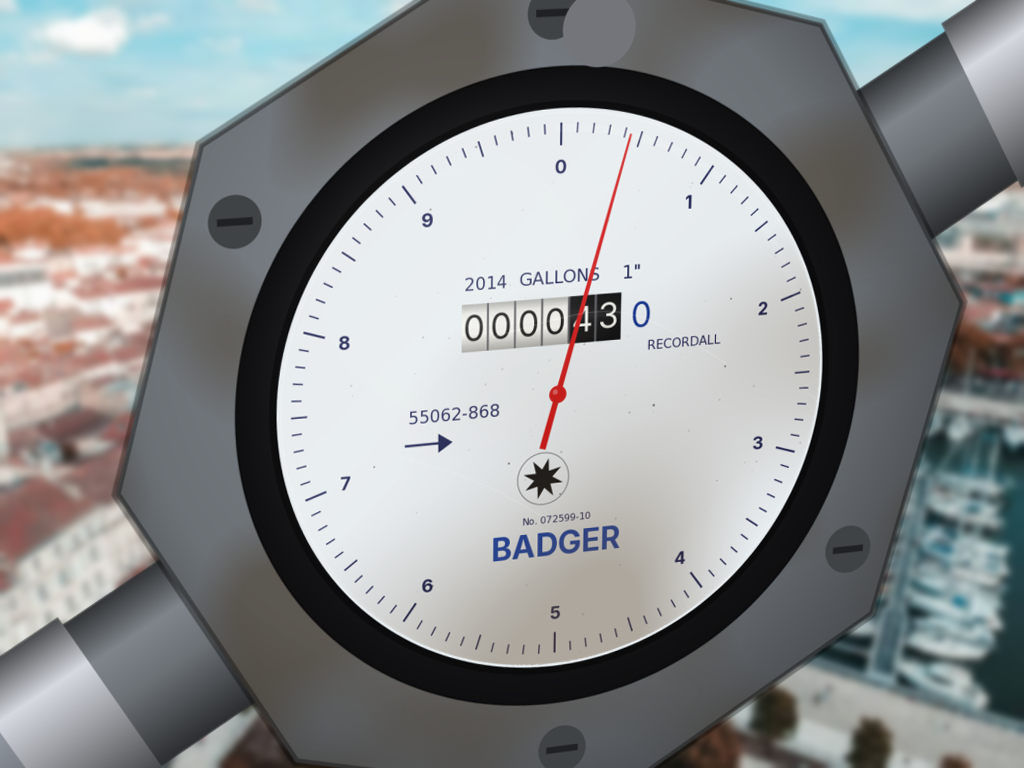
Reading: 430.4 gal
